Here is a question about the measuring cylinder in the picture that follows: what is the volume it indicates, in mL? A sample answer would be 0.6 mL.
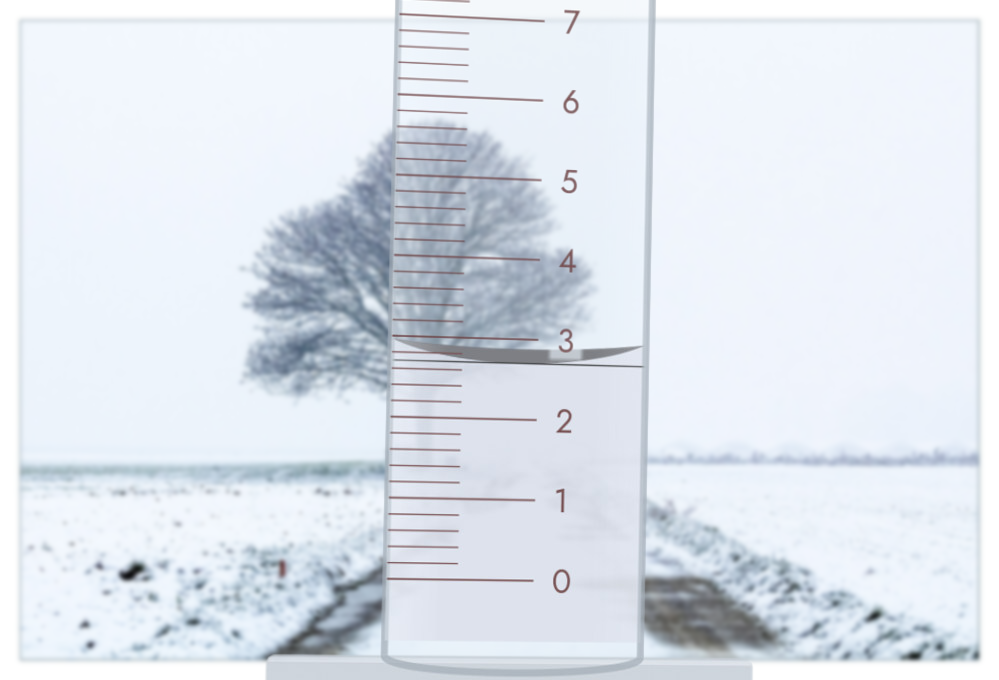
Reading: 2.7 mL
